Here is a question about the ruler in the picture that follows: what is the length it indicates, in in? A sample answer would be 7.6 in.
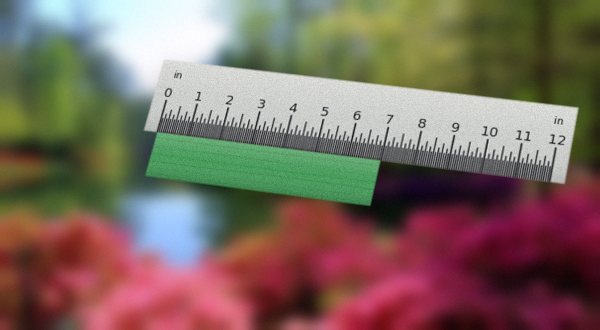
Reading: 7 in
